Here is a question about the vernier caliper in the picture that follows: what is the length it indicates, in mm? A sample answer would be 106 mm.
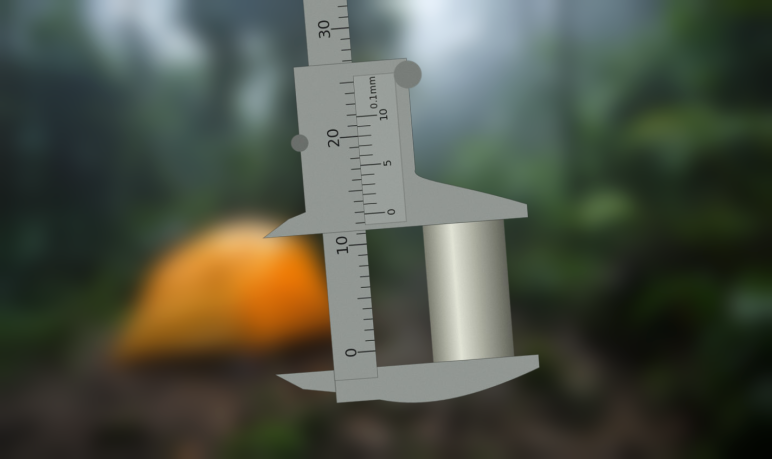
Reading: 12.8 mm
